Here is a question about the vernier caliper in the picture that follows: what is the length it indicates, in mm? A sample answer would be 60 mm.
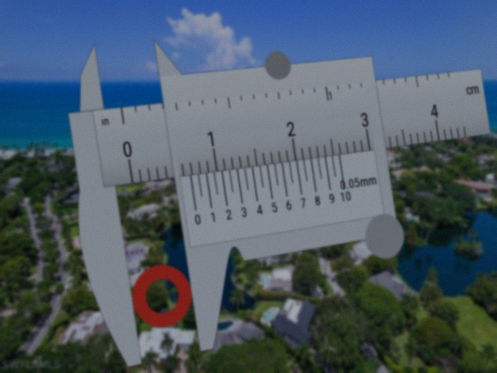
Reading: 6.8 mm
